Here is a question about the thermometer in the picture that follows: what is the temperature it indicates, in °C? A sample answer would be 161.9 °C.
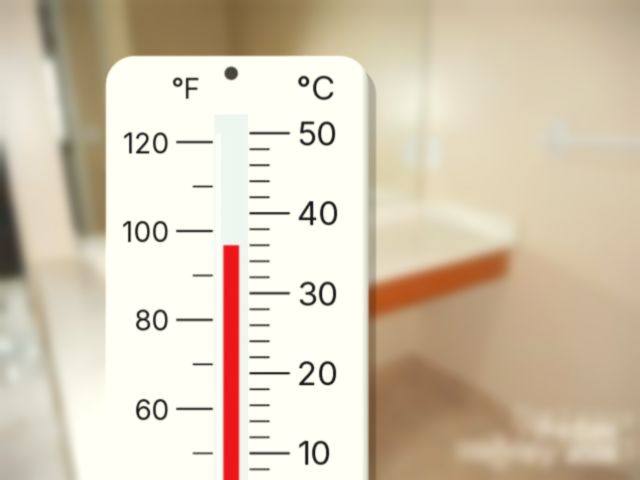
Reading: 36 °C
